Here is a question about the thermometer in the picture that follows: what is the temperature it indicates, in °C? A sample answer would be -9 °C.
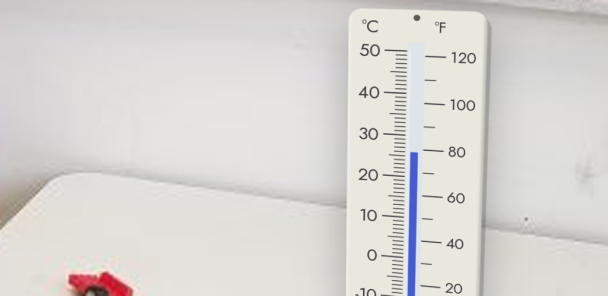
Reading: 26 °C
